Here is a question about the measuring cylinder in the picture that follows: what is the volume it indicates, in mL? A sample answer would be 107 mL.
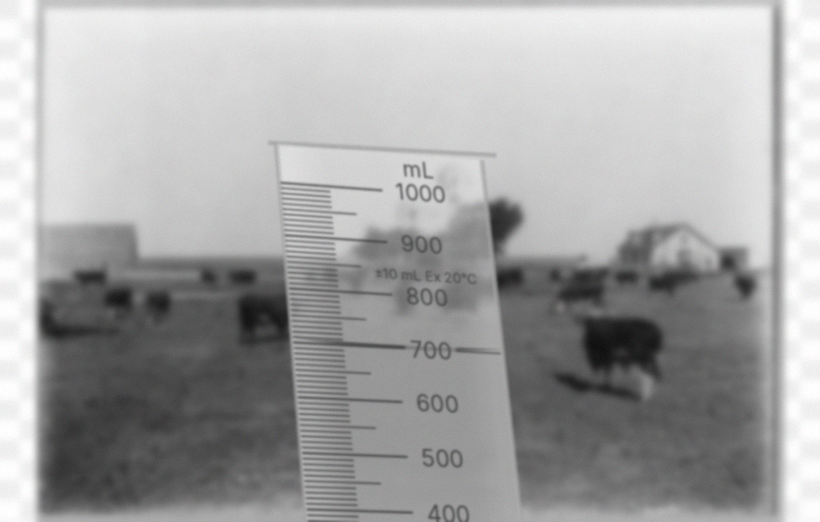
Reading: 700 mL
